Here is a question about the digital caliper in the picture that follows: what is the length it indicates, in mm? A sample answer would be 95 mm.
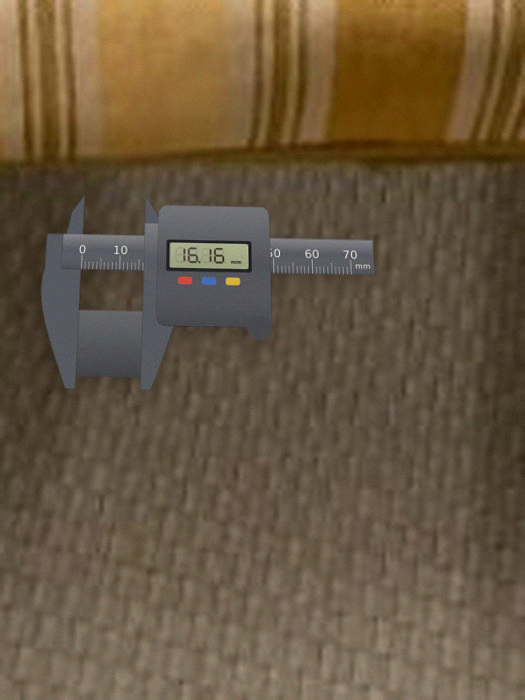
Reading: 16.16 mm
